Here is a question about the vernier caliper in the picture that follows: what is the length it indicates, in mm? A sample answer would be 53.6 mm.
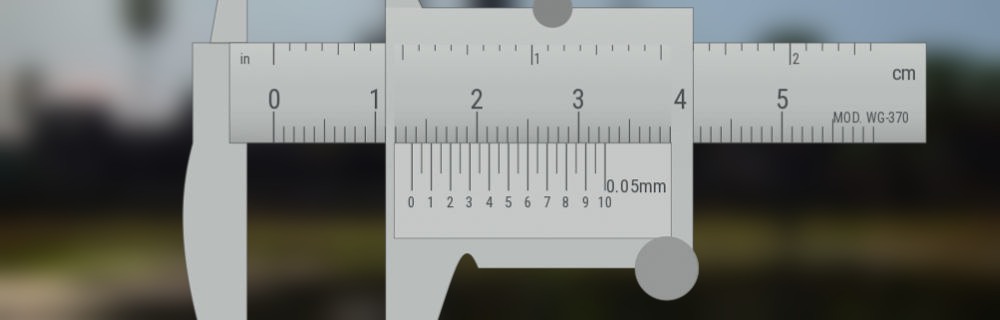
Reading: 13.6 mm
